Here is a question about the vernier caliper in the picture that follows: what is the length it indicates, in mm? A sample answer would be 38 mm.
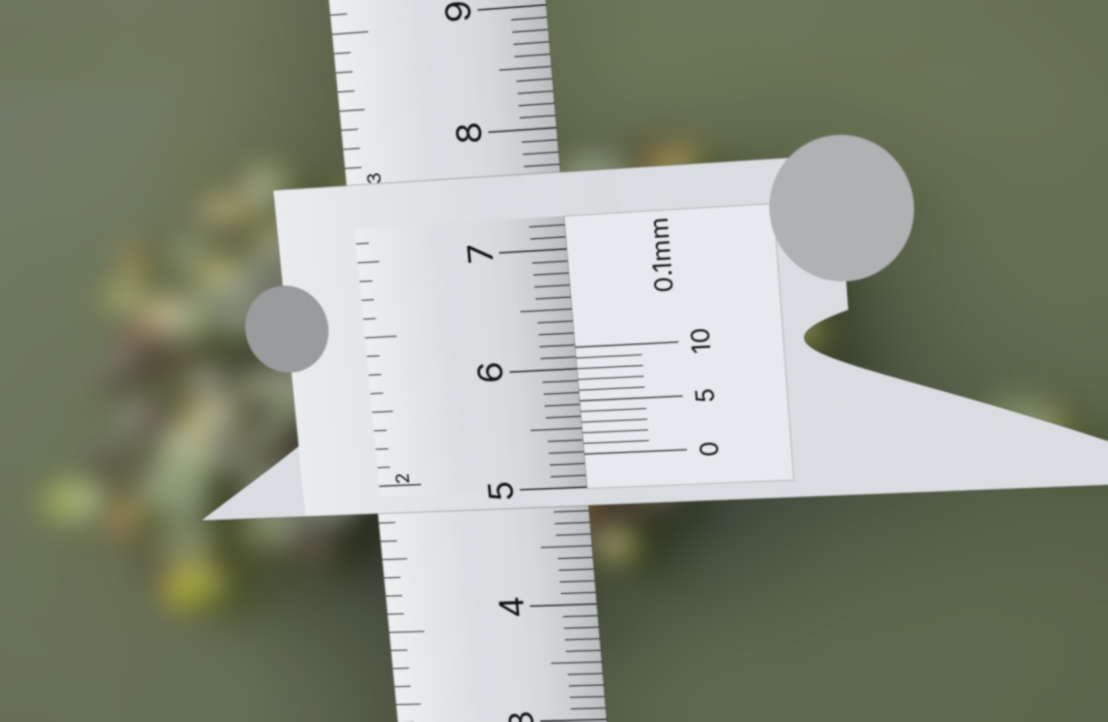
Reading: 52.8 mm
